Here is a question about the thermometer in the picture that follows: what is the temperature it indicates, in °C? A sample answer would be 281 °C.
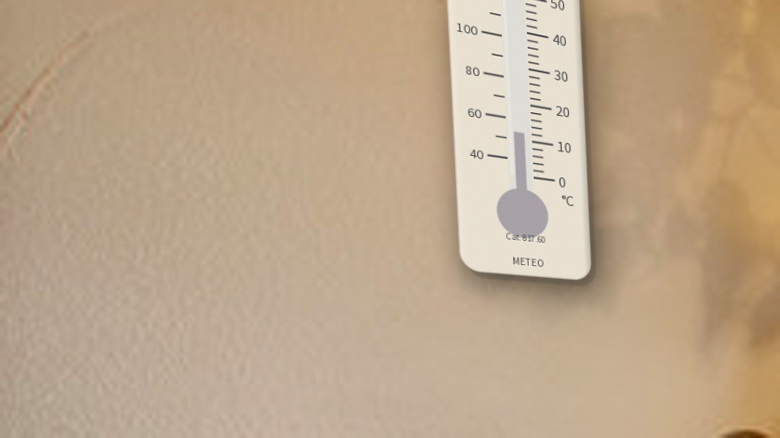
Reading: 12 °C
